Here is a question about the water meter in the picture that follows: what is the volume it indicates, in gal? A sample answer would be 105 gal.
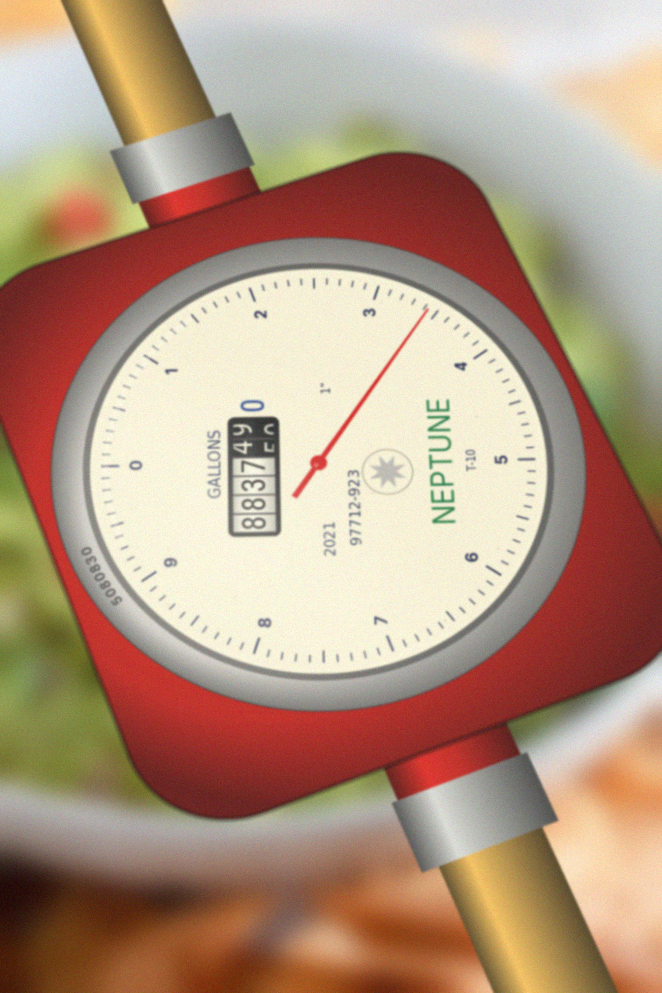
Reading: 8837493.4 gal
